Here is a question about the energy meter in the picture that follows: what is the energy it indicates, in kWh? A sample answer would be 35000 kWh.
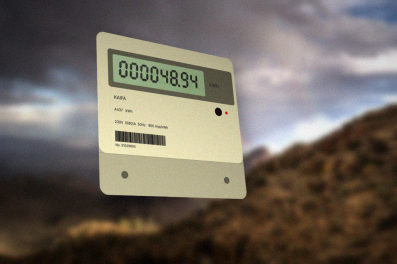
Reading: 48.94 kWh
